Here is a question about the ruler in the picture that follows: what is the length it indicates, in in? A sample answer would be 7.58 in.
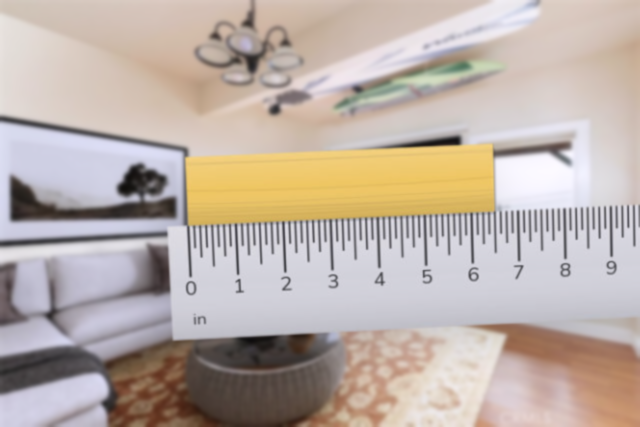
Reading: 6.5 in
